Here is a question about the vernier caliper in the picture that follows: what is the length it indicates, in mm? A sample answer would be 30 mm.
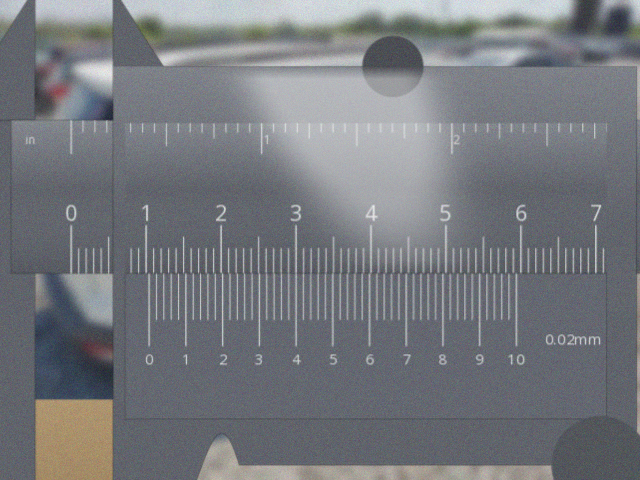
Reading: 10.4 mm
